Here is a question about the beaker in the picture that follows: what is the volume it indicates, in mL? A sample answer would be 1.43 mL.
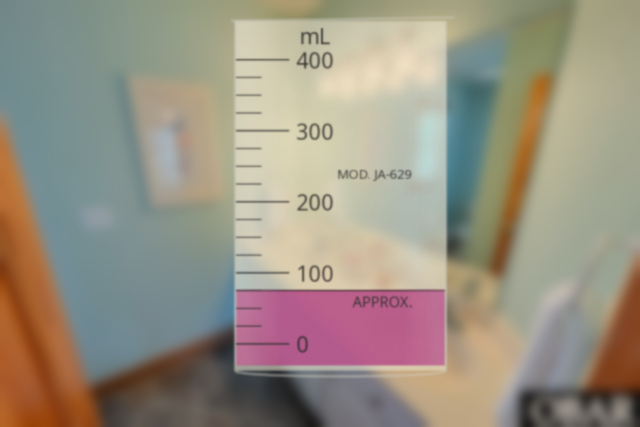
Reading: 75 mL
